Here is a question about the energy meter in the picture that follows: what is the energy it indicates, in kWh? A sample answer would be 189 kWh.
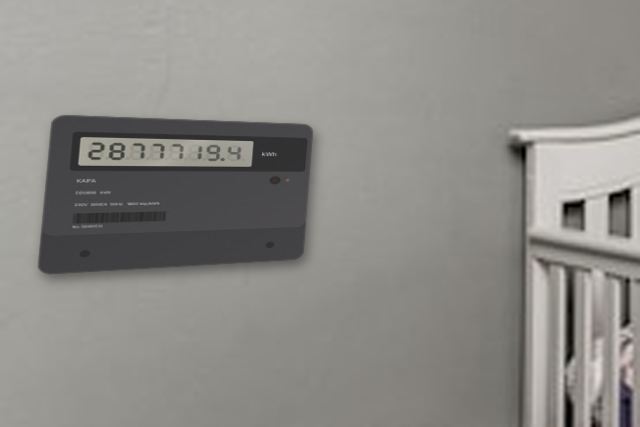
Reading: 2877719.4 kWh
